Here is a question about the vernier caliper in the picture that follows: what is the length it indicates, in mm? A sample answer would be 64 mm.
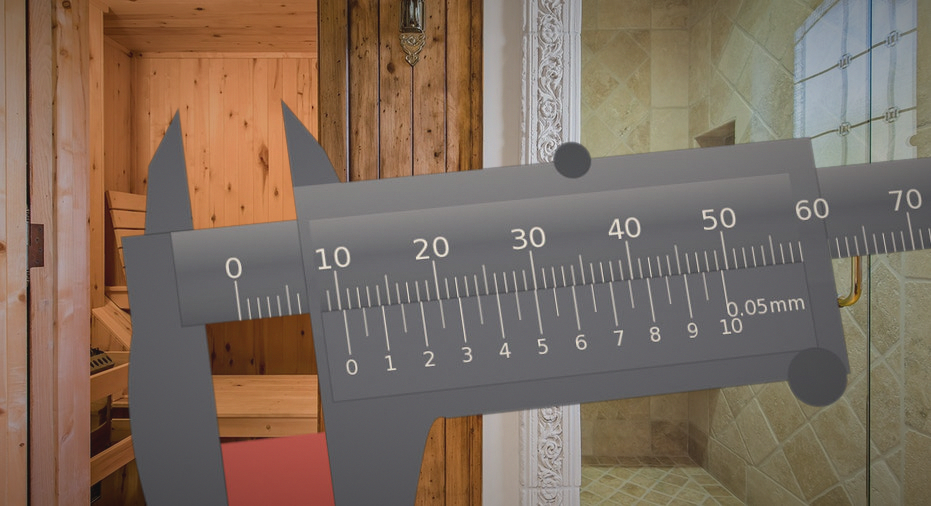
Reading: 10.4 mm
